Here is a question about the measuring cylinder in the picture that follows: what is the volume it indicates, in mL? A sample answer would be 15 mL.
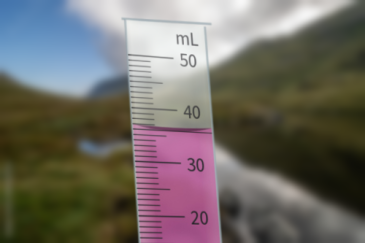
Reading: 36 mL
